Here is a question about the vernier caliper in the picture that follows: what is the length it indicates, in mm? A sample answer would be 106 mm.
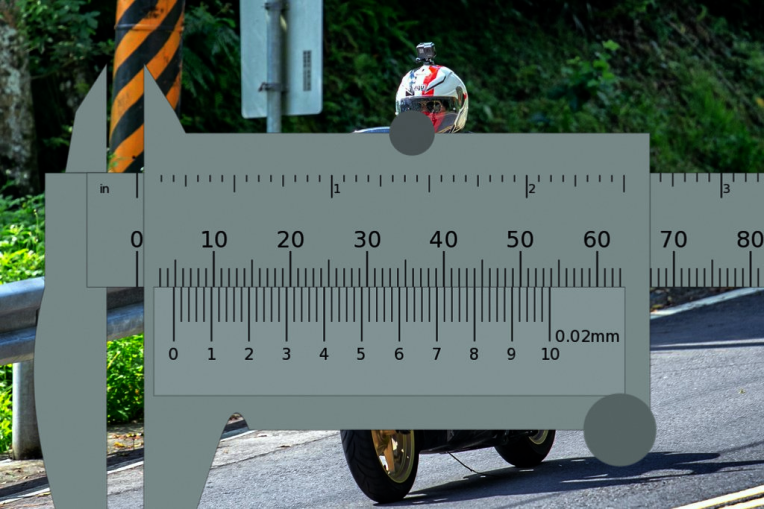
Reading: 4.8 mm
